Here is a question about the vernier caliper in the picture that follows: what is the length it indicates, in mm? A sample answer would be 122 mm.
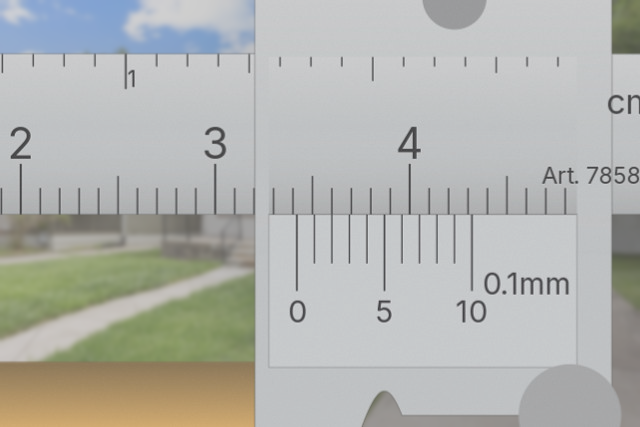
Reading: 34.2 mm
